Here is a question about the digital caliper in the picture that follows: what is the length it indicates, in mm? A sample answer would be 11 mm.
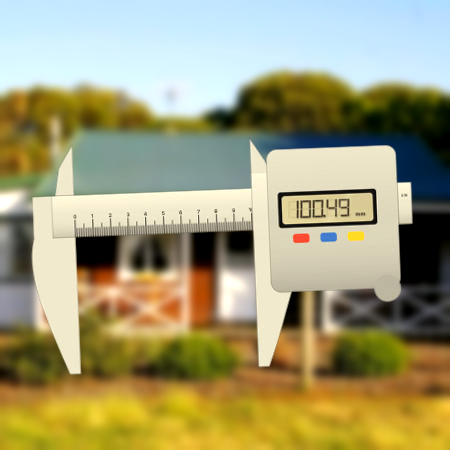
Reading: 100.49 mm
